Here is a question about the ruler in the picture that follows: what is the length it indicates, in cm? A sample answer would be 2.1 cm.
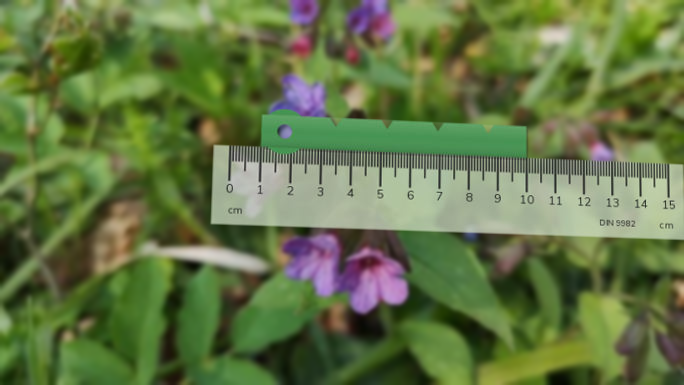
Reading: 9 cm
